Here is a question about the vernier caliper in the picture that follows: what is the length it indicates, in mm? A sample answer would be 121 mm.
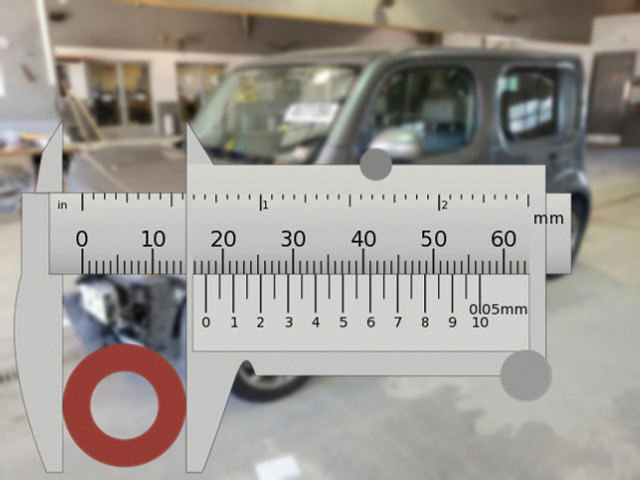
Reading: 17.6 mm
